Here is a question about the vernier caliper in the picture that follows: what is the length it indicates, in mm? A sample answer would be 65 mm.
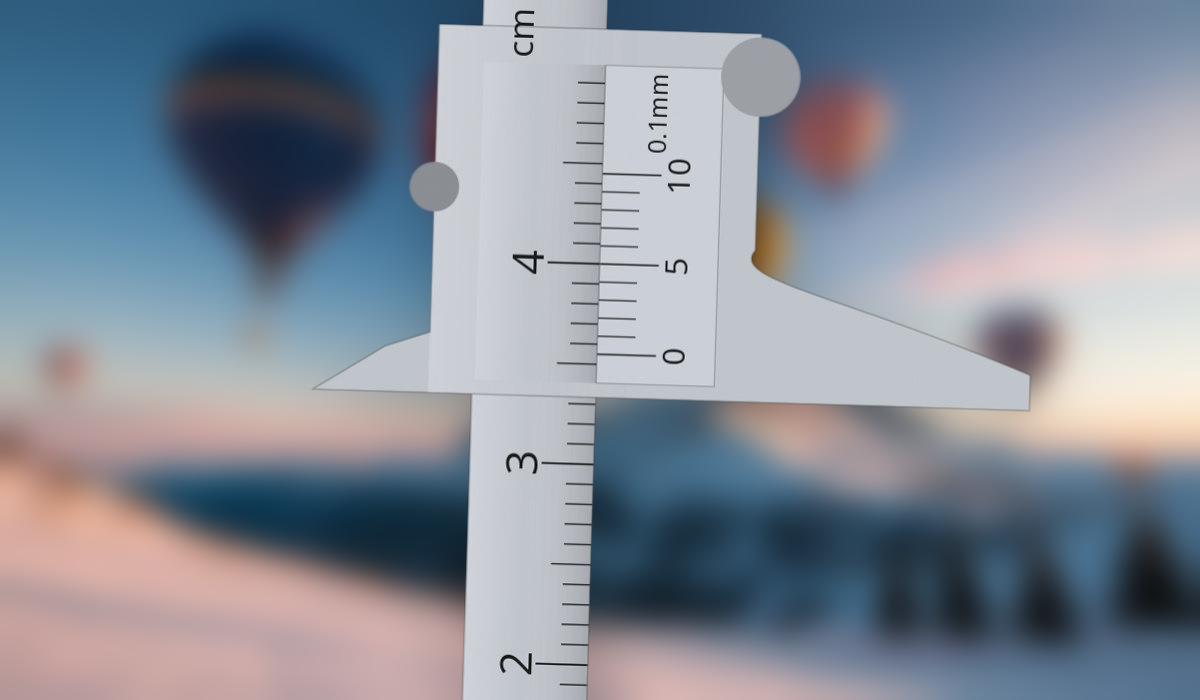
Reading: 35.5 mm
